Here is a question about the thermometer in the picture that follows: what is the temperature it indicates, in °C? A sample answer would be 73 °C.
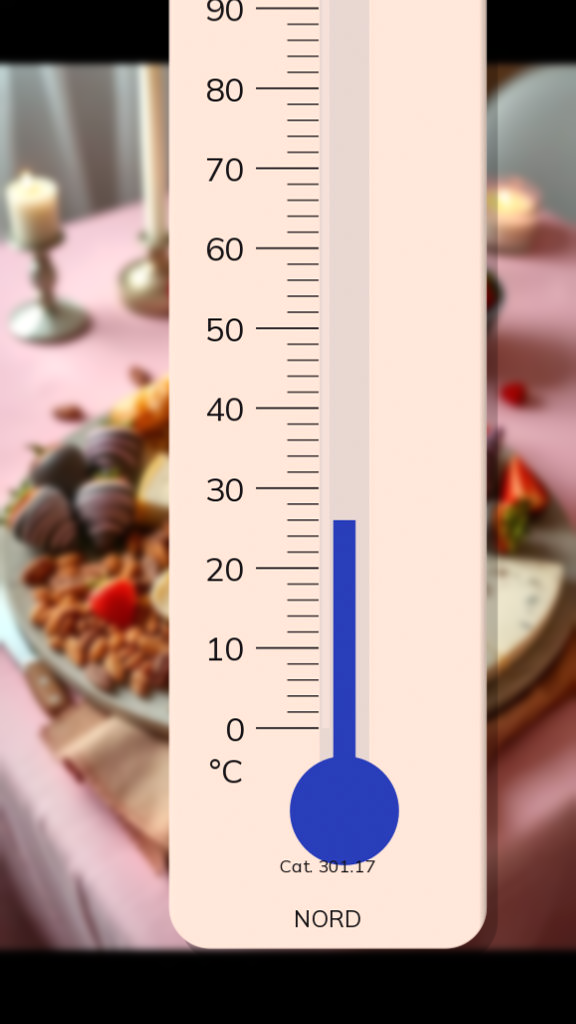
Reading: 26 °C
